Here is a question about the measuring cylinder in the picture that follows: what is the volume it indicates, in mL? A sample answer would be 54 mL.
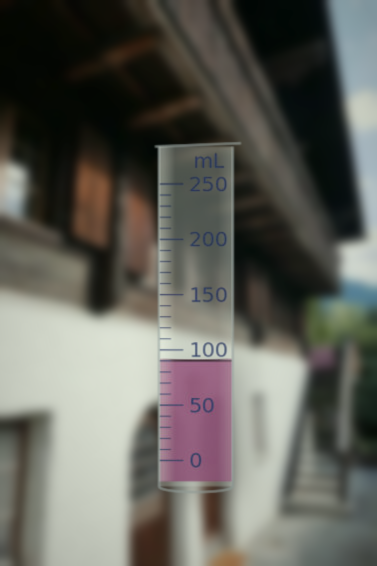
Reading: 90 mL
